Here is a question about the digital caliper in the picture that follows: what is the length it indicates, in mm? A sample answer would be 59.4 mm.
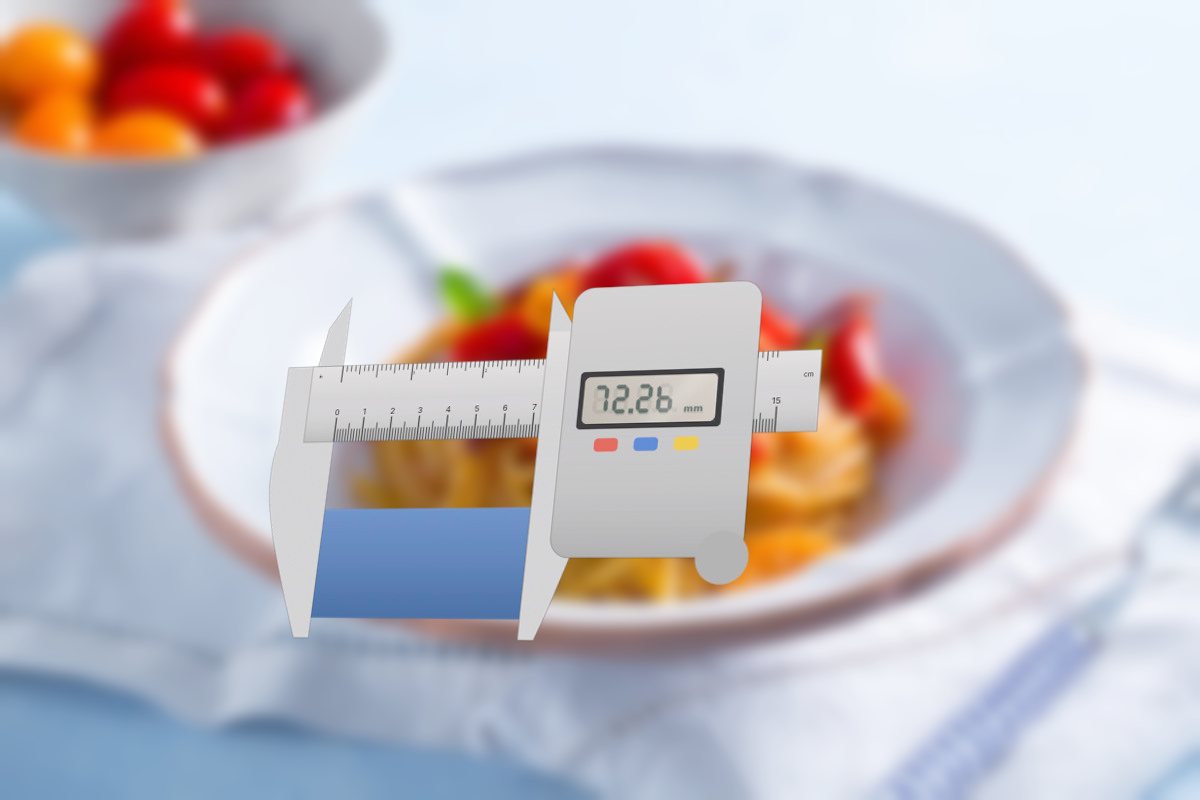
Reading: 72.26 mm
